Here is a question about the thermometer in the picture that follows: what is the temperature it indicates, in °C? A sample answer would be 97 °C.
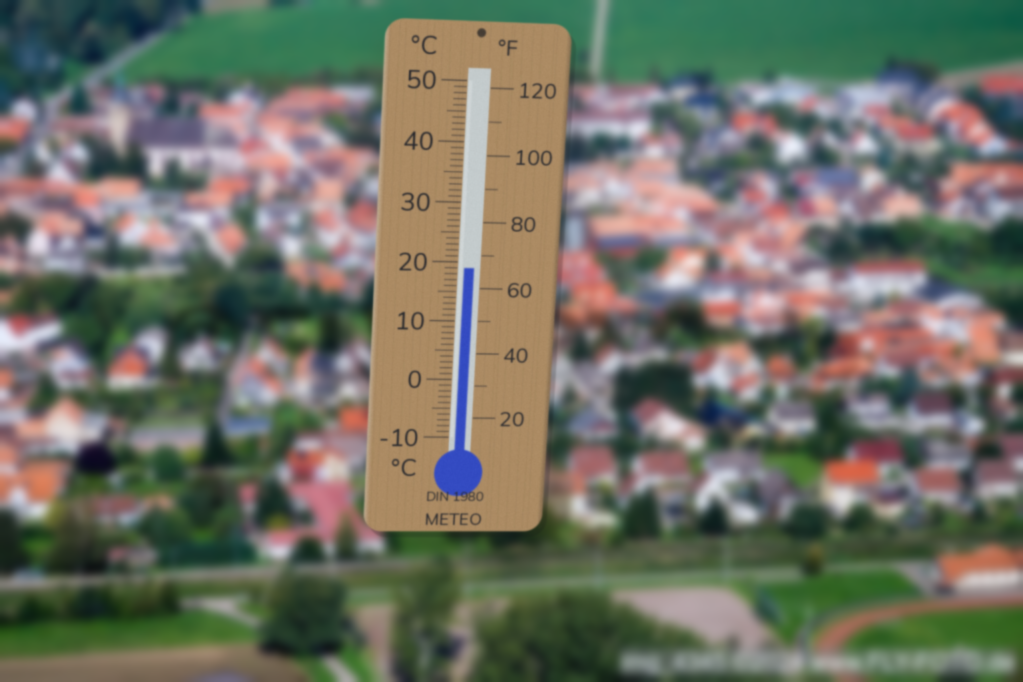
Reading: 19 °C
